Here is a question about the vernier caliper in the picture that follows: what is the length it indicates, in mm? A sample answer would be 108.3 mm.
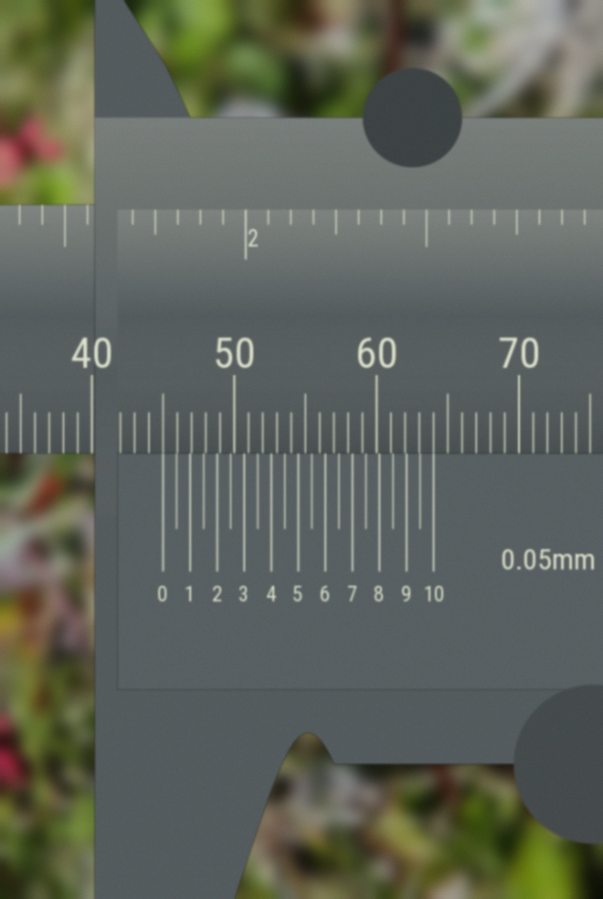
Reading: 45.0 mm
